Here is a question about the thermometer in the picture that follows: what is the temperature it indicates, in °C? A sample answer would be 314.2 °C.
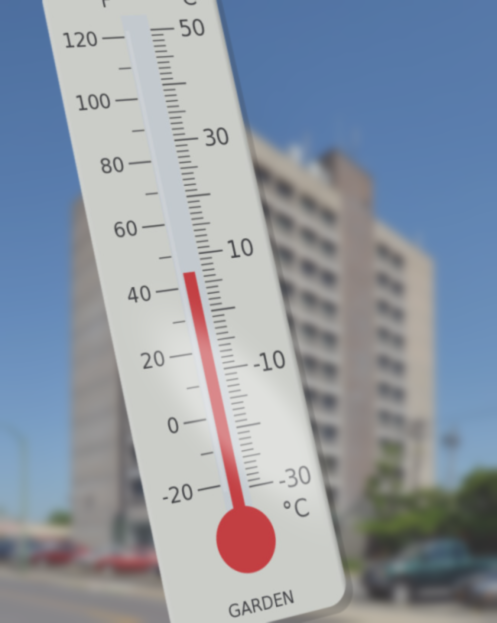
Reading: 7 °C
